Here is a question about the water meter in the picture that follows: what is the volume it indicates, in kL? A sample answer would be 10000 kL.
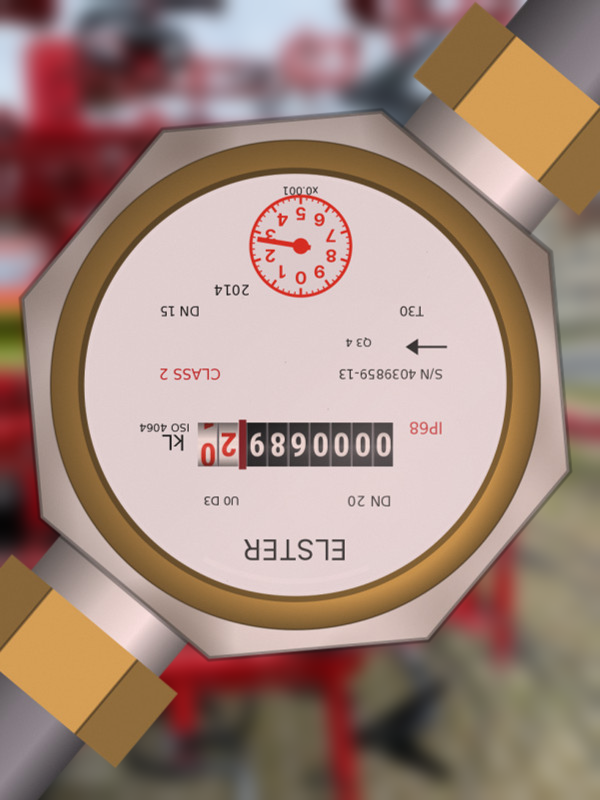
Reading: 689.202 kL
